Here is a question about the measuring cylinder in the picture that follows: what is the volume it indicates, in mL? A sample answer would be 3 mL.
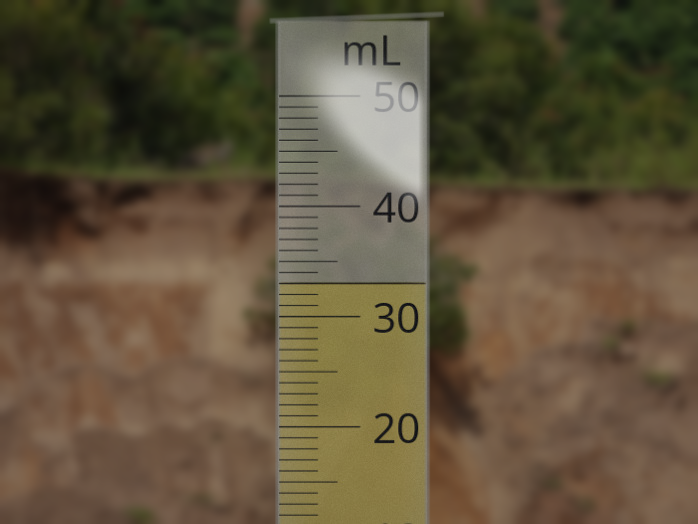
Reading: 33 mL
